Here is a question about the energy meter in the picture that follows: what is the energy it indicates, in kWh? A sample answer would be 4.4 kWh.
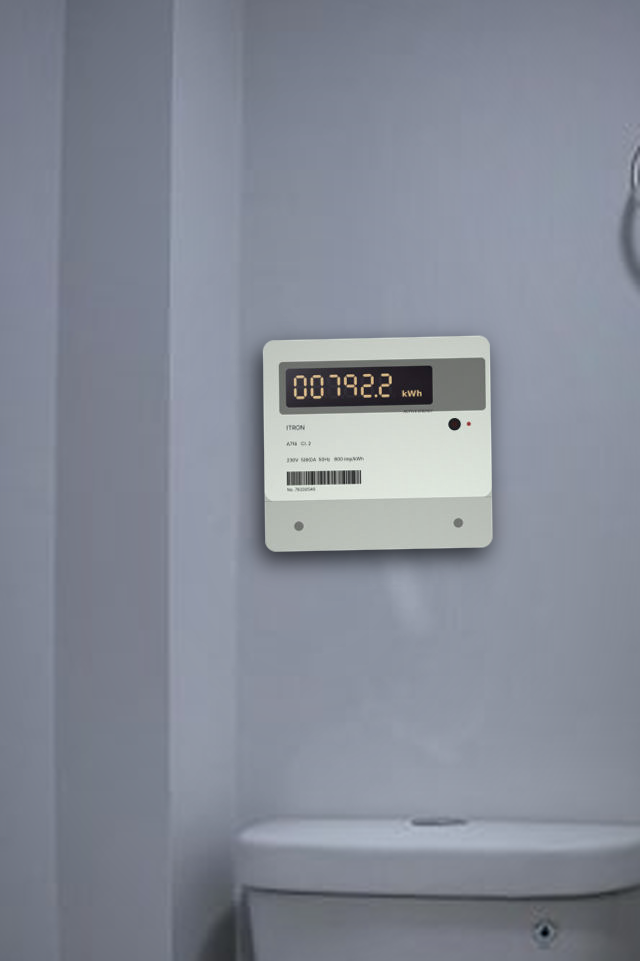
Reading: 792.2 kWh
